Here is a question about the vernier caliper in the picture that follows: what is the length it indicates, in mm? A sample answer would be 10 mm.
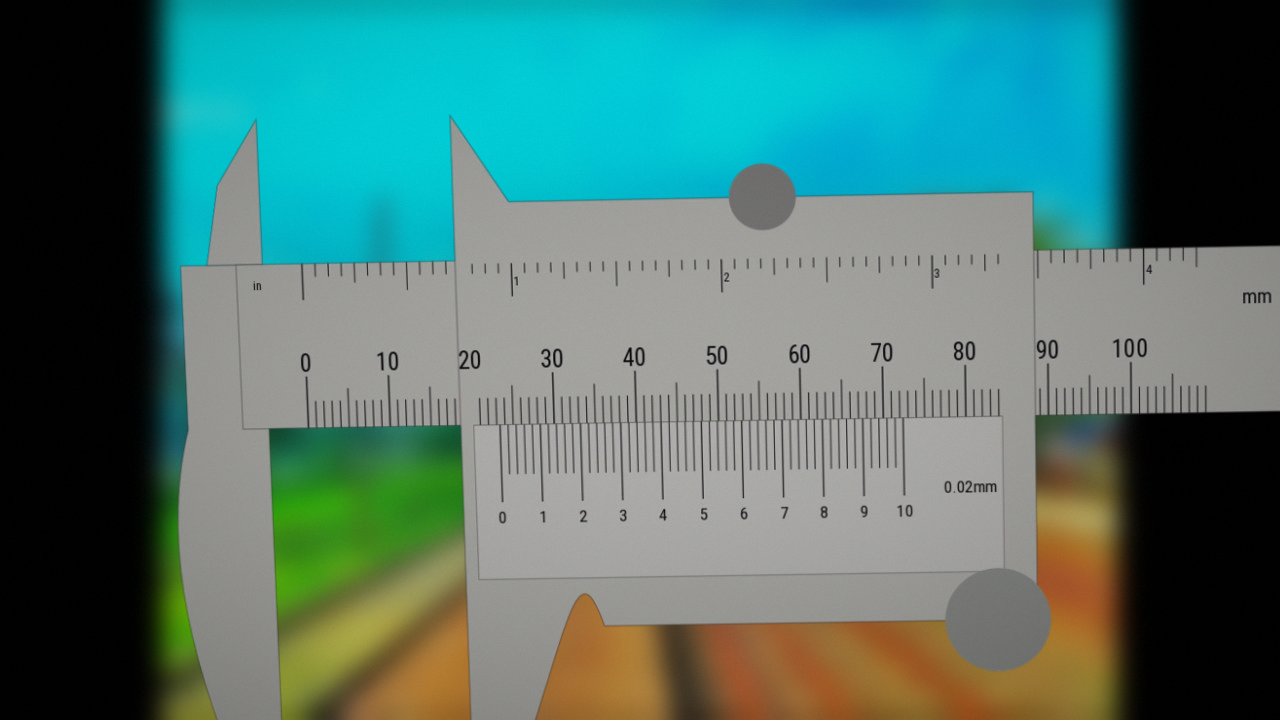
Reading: 23.4 mm
